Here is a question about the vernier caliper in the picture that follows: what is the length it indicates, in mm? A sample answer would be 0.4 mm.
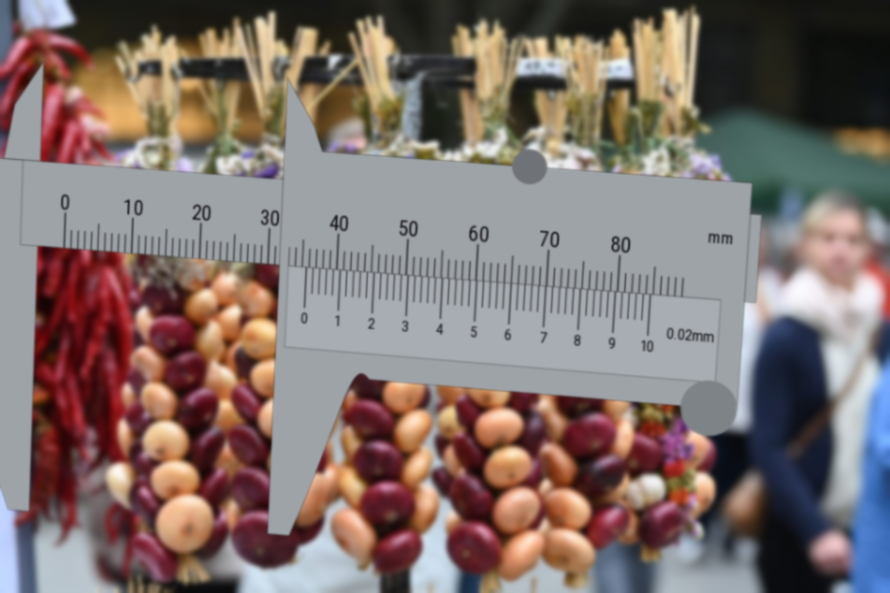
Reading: 35.6 mm
